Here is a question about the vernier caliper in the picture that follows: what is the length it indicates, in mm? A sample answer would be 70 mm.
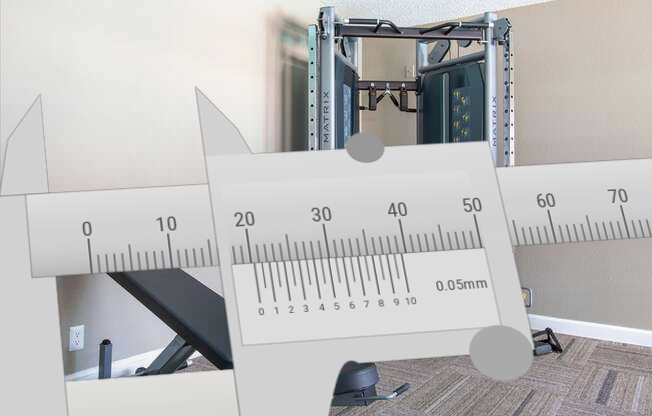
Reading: 20.4 mm
